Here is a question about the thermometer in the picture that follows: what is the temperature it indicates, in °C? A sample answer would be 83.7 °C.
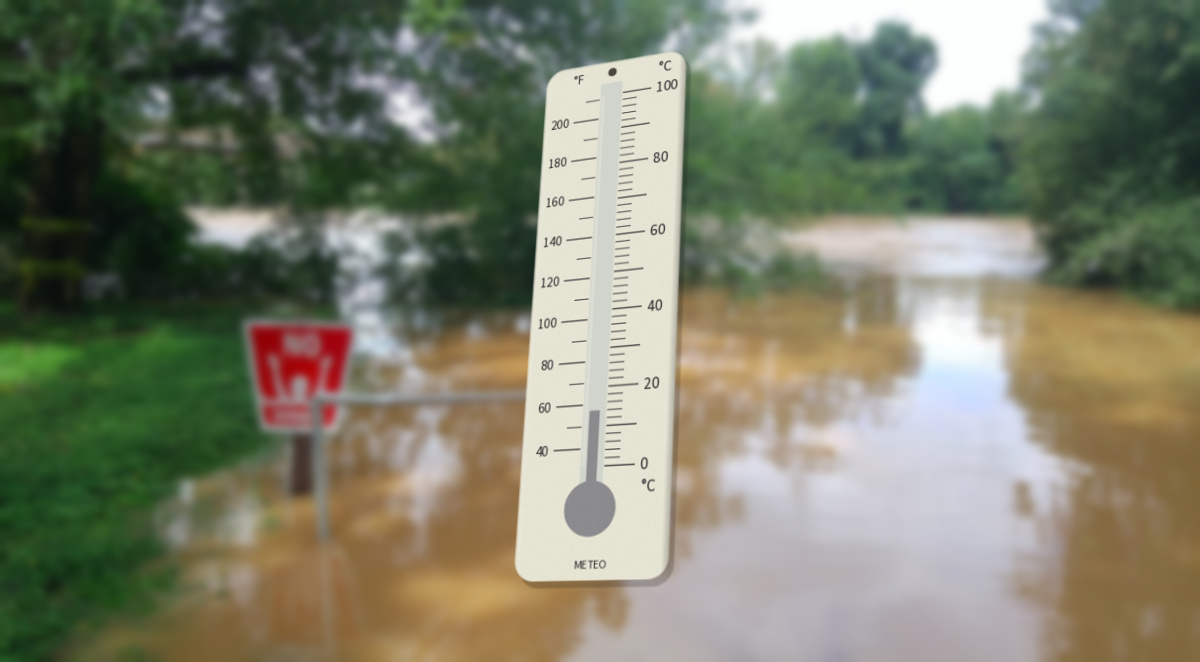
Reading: 14 °C
